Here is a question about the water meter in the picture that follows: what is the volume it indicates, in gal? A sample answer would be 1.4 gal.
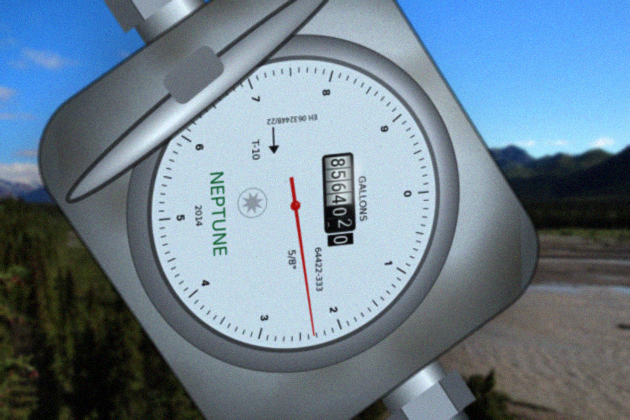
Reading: 8564022.3 gal
